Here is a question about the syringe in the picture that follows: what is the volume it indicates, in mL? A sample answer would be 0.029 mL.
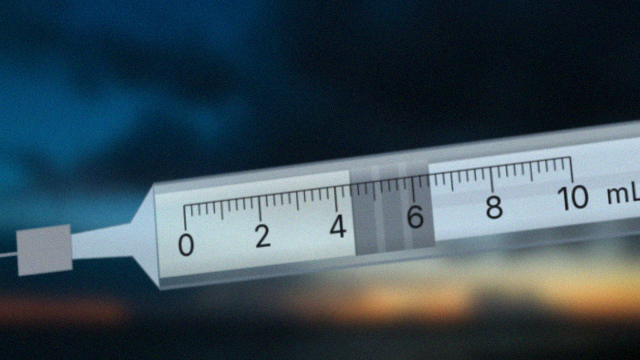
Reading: 4.4 mL
